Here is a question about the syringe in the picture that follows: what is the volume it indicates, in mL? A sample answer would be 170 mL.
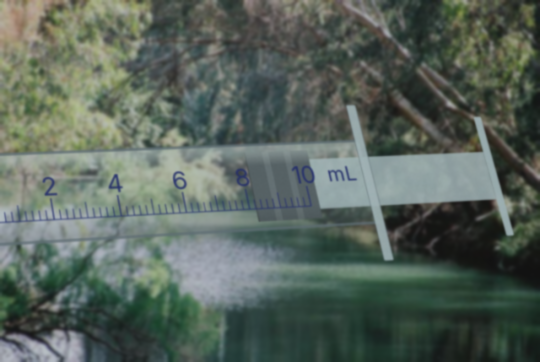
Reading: 8.2 mL
